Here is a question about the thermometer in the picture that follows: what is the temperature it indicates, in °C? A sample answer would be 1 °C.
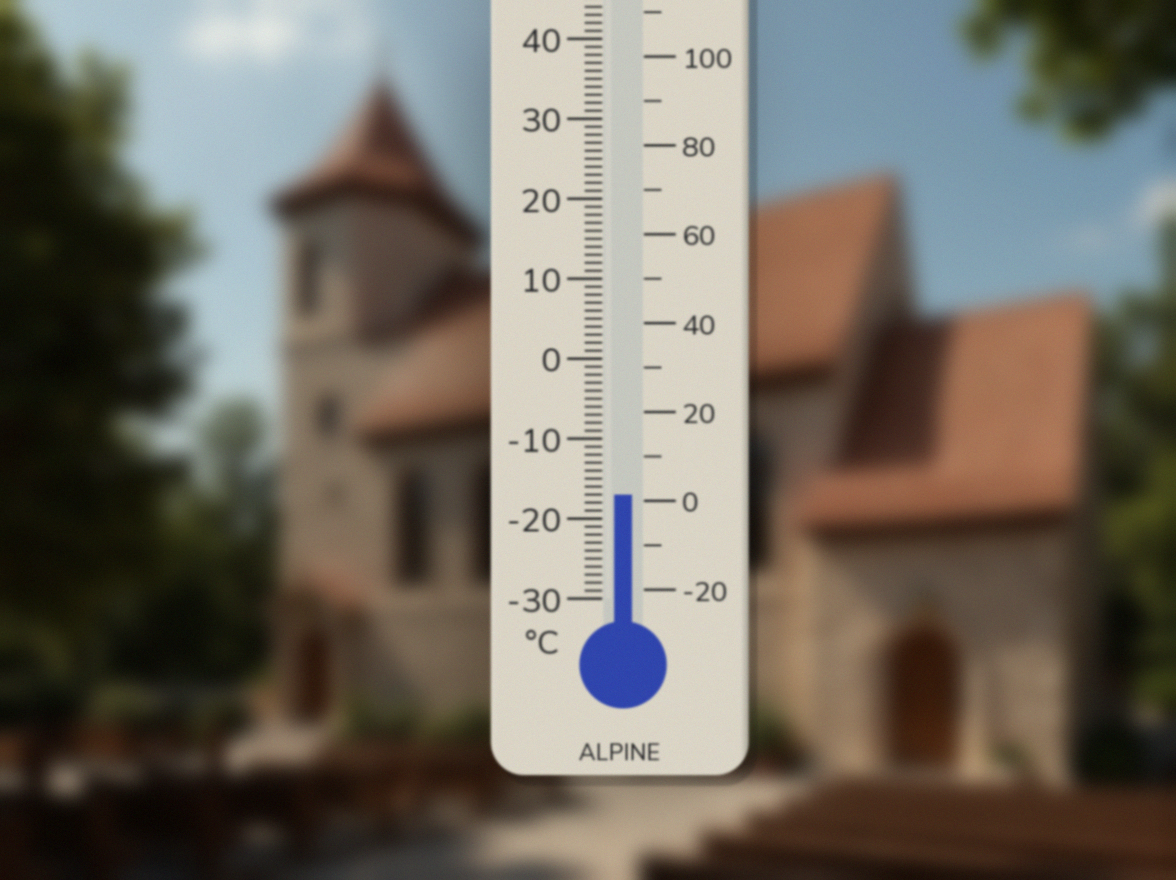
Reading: -17 °C
